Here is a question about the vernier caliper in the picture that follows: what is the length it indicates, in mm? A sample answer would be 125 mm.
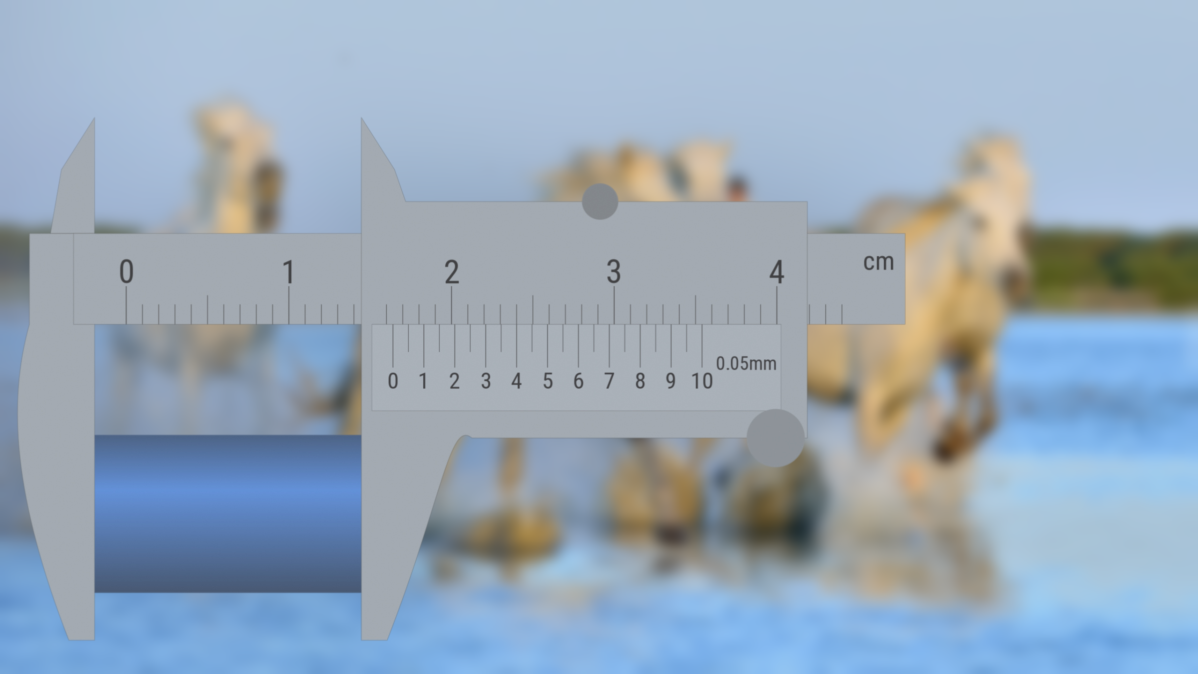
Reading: 16.4 mm
